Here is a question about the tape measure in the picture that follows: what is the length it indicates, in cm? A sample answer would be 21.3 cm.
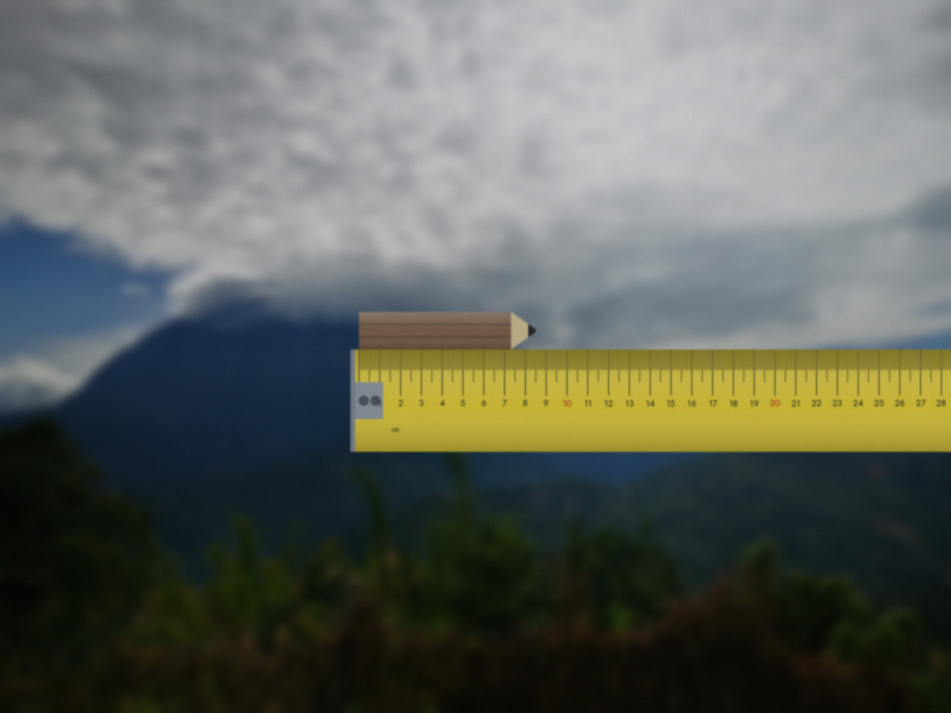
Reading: 8.5 cm
